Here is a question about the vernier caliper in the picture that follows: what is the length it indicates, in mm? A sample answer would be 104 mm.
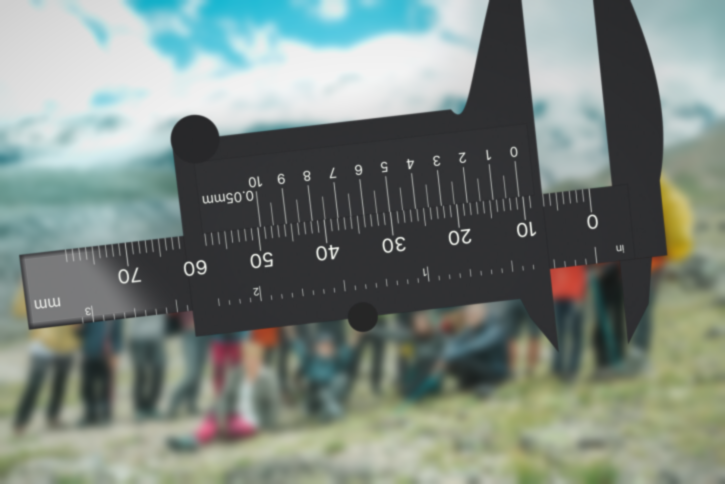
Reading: 10.6 mm
